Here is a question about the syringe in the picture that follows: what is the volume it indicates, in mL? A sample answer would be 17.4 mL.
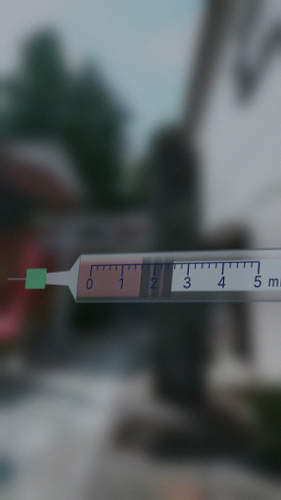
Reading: 1.6 mL
